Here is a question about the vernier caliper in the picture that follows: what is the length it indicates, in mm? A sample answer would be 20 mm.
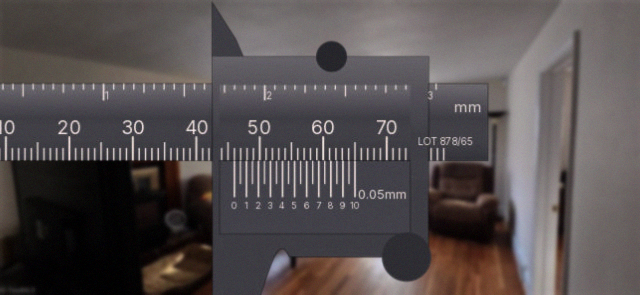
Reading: 46.0 mm
